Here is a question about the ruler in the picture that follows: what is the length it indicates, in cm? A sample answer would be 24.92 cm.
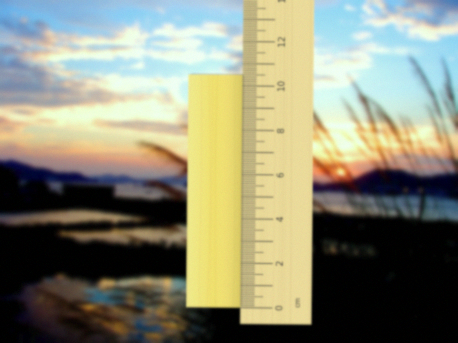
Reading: 10.5 cm
